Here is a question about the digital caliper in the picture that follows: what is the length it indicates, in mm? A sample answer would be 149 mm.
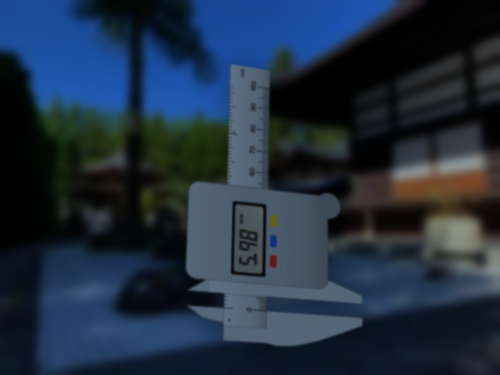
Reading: 5.98 mm
